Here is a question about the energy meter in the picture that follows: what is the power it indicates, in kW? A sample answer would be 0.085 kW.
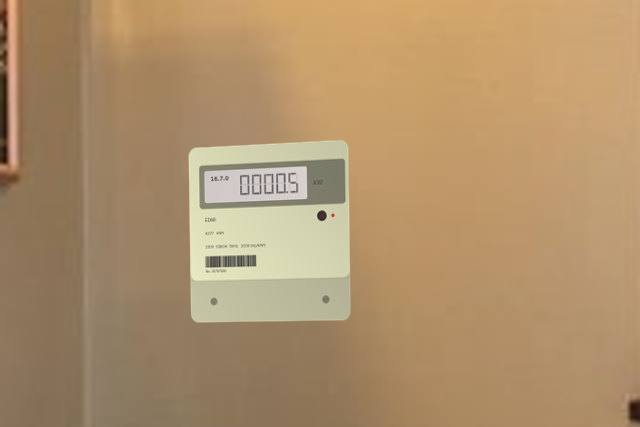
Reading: 0.5 kW
